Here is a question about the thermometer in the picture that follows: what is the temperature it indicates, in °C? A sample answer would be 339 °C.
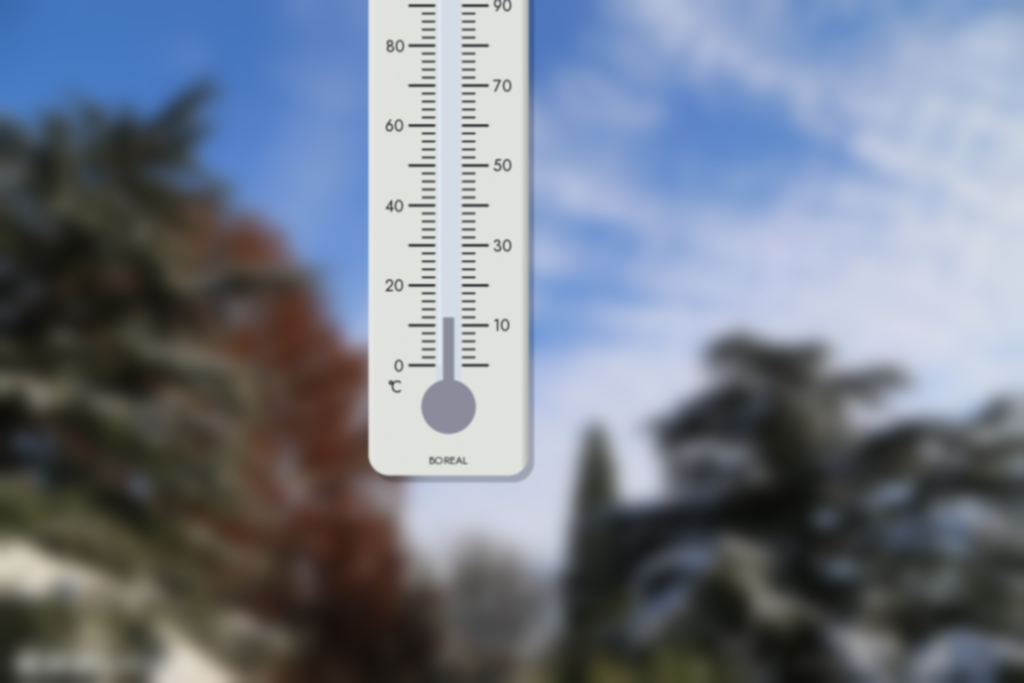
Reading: 12 °C
